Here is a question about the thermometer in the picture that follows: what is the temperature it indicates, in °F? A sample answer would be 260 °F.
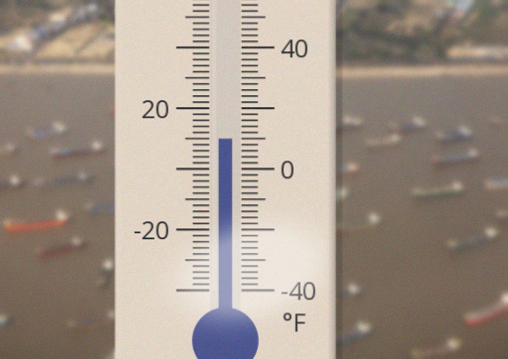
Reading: 10 °F
